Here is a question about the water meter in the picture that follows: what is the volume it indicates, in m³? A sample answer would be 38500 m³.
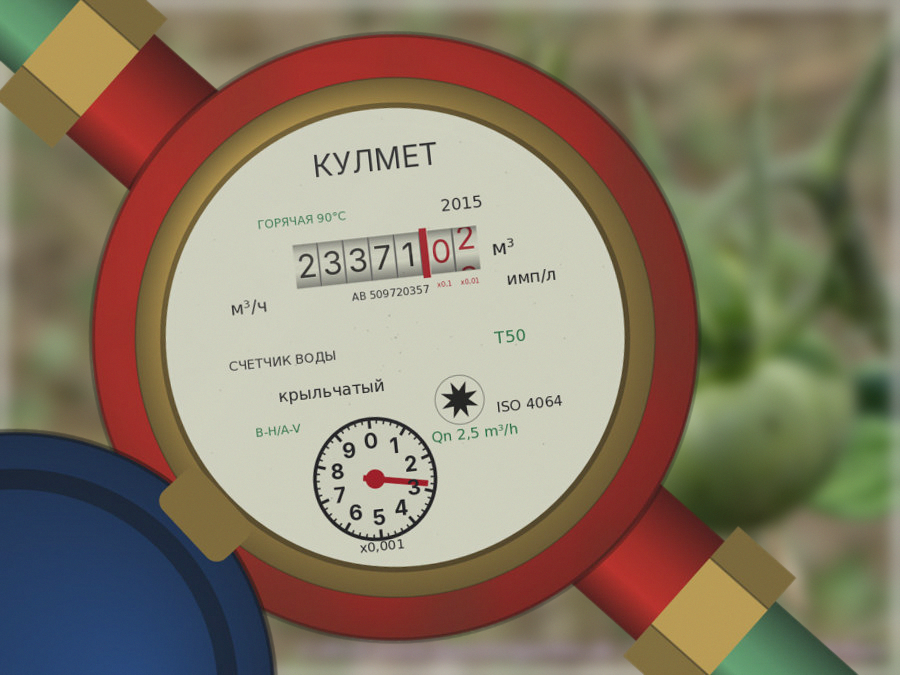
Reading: 23371.022 m³
